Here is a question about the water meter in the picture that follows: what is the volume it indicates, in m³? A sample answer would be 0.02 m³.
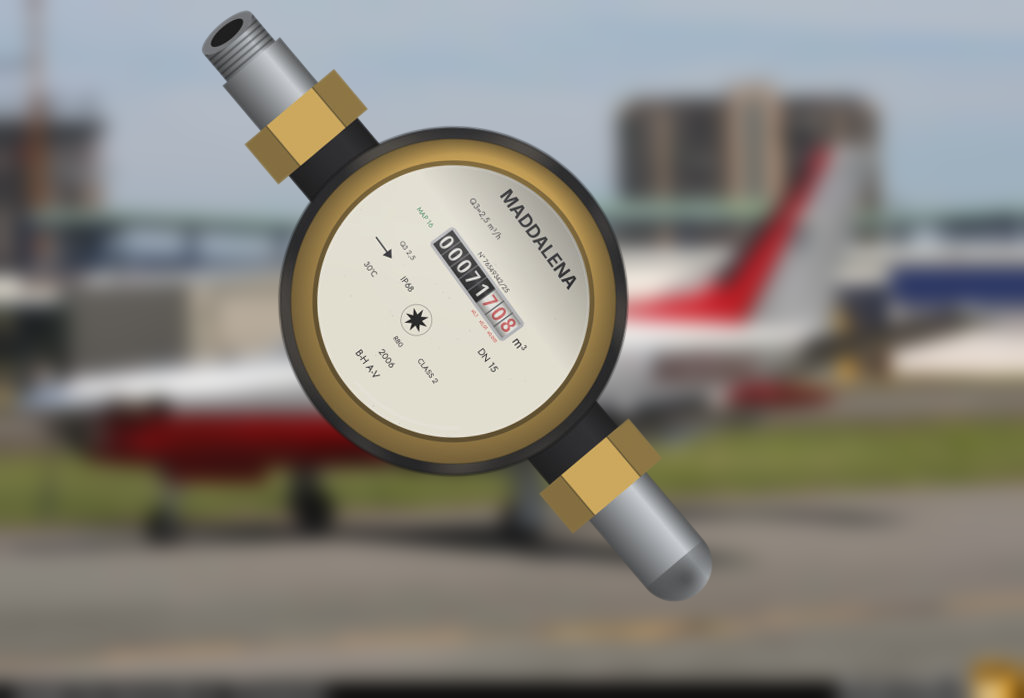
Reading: 71.708 m³
